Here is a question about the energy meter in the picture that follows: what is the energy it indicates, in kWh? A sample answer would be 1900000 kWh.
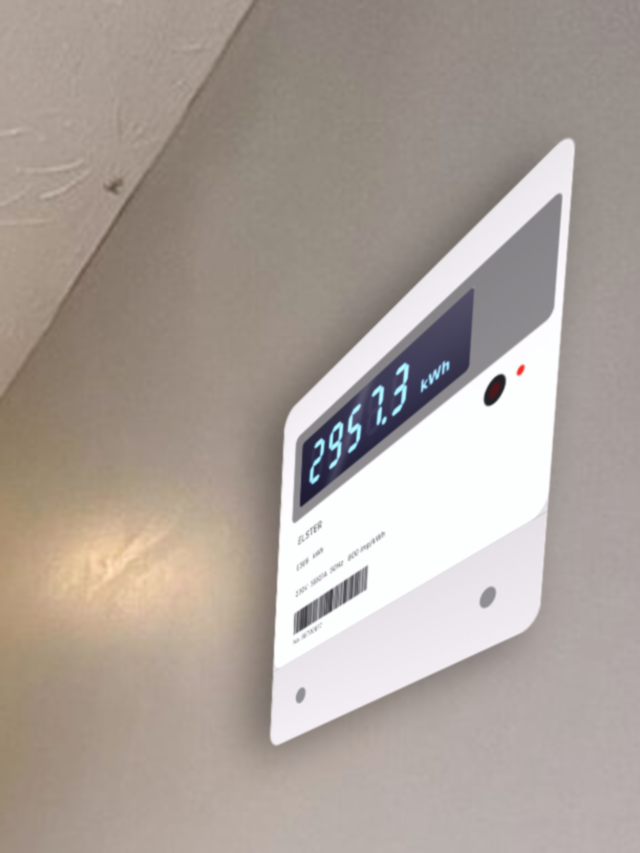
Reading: 2957.3 kWh
